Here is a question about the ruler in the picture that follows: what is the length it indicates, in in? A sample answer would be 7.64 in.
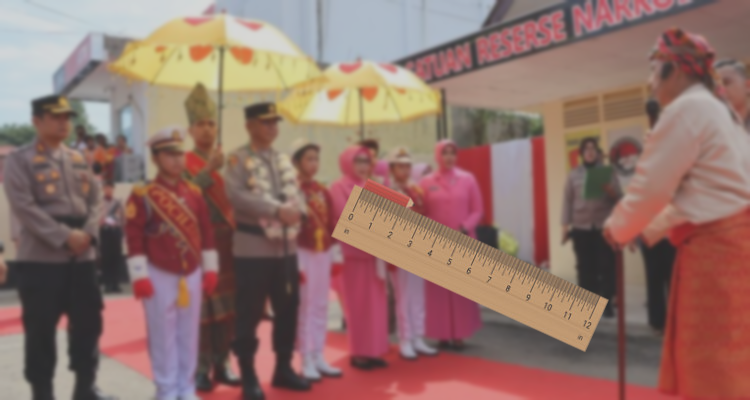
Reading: 2.5 in
